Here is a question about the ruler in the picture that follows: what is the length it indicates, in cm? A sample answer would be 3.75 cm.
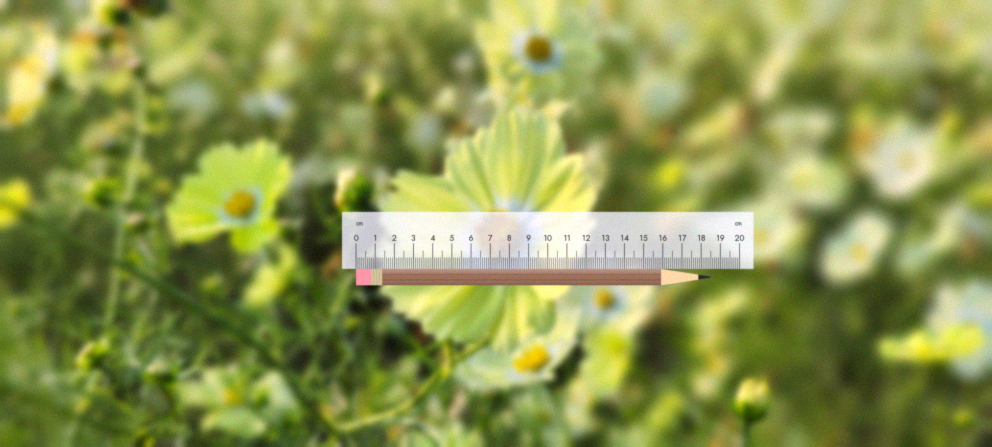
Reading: 18.5 cm
